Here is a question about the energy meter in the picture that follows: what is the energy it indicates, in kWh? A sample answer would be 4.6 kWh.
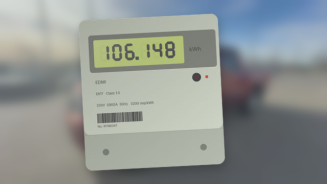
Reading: 106.148 kWh
